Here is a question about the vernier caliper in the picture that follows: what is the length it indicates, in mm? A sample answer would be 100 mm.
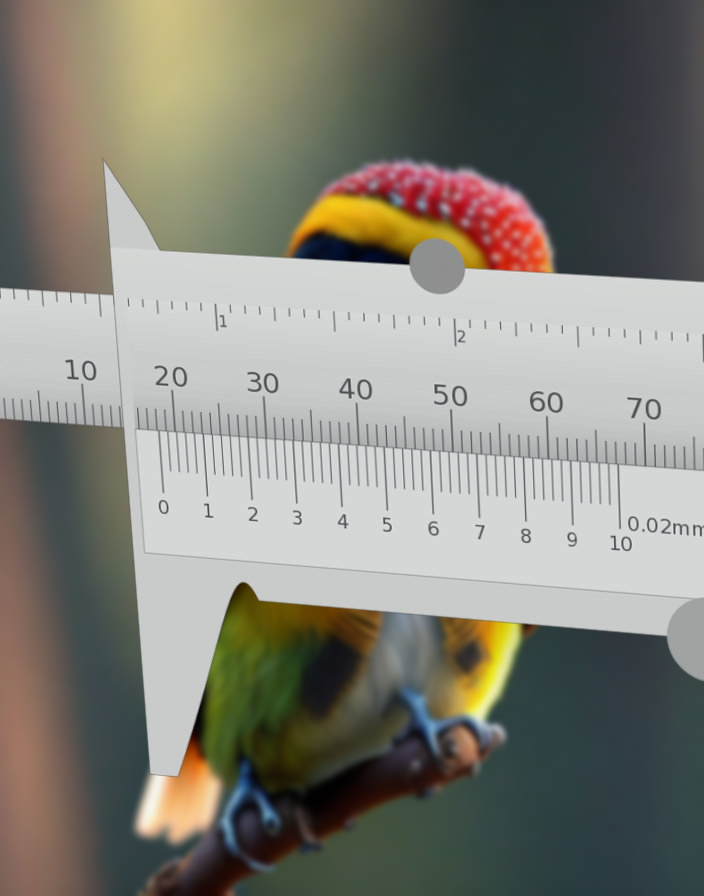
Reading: 18.2 mm
